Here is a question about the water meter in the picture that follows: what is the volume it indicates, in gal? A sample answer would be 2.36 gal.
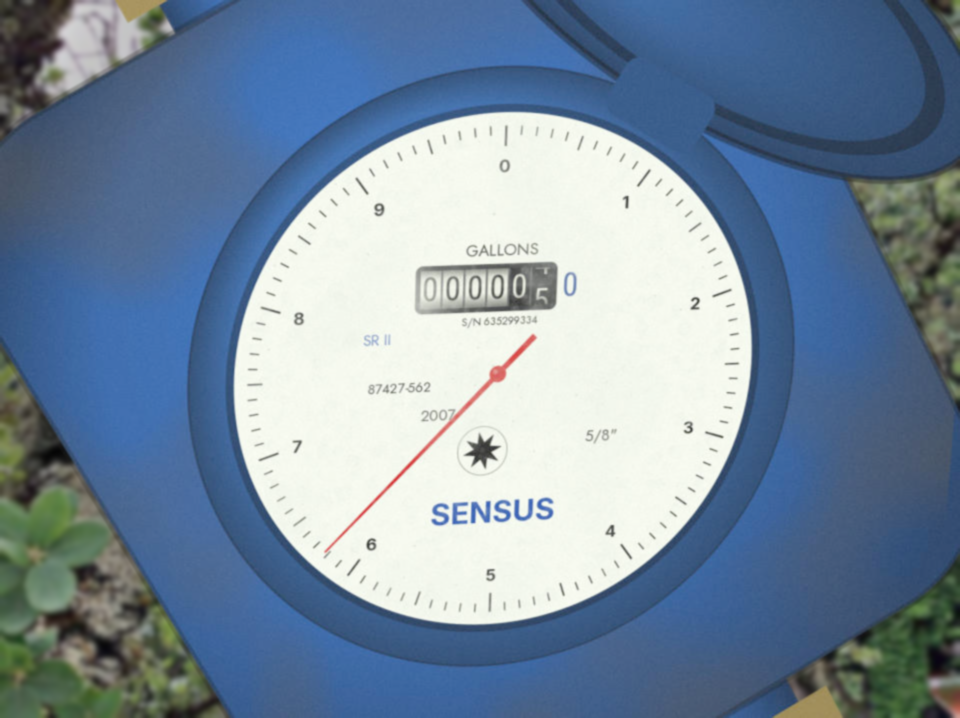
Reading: 46.2 gal
